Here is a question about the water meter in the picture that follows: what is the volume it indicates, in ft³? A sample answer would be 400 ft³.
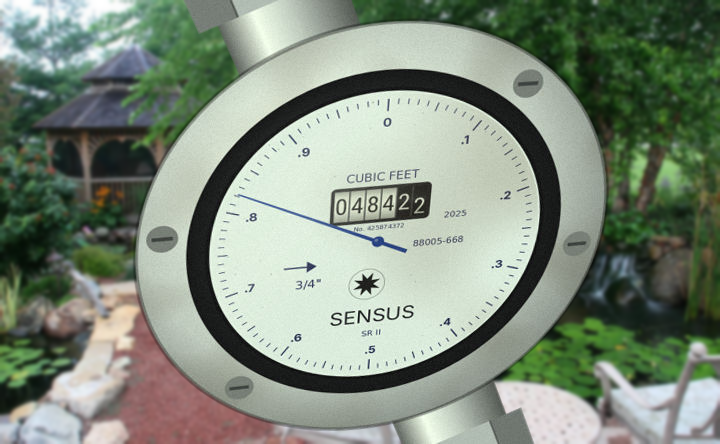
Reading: 48421.82 ft³
